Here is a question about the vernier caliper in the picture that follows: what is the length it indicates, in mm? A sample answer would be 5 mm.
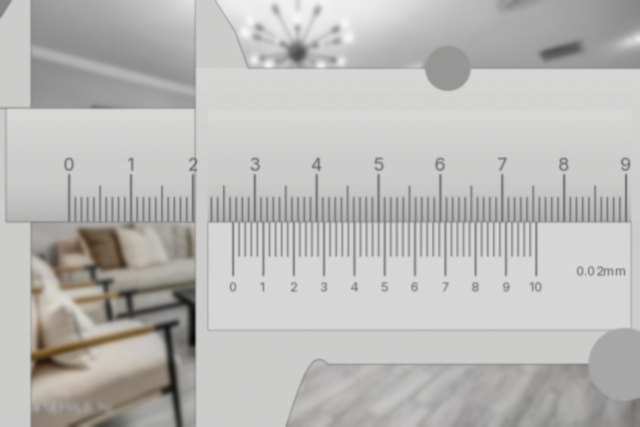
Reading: 26.5 mm
